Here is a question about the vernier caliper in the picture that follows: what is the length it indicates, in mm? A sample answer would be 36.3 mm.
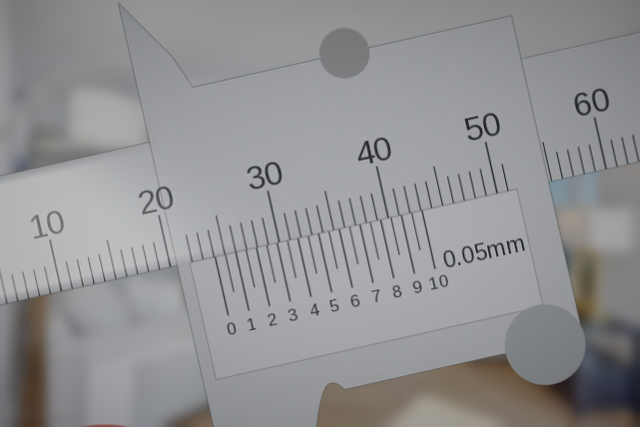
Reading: 24.1 mm
